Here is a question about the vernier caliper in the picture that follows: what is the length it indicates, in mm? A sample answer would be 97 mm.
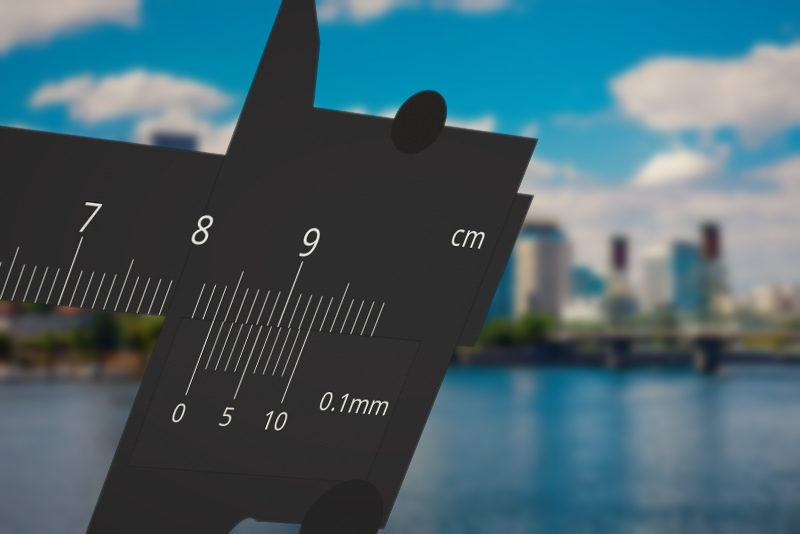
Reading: 84.0 mm
